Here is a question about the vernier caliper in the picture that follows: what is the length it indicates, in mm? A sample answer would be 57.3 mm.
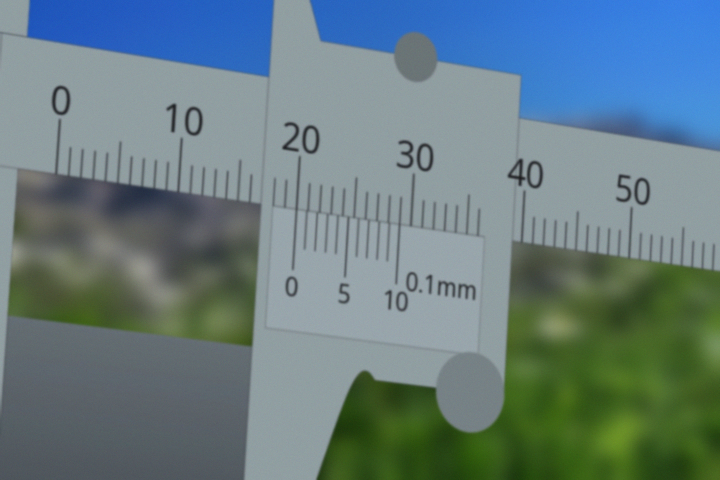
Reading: 20.0 mm
